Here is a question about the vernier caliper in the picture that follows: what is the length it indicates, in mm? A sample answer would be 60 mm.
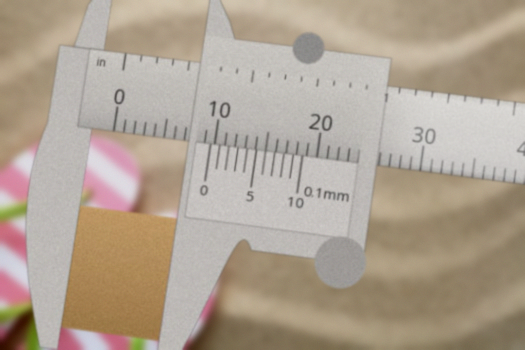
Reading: 9.6 mm
